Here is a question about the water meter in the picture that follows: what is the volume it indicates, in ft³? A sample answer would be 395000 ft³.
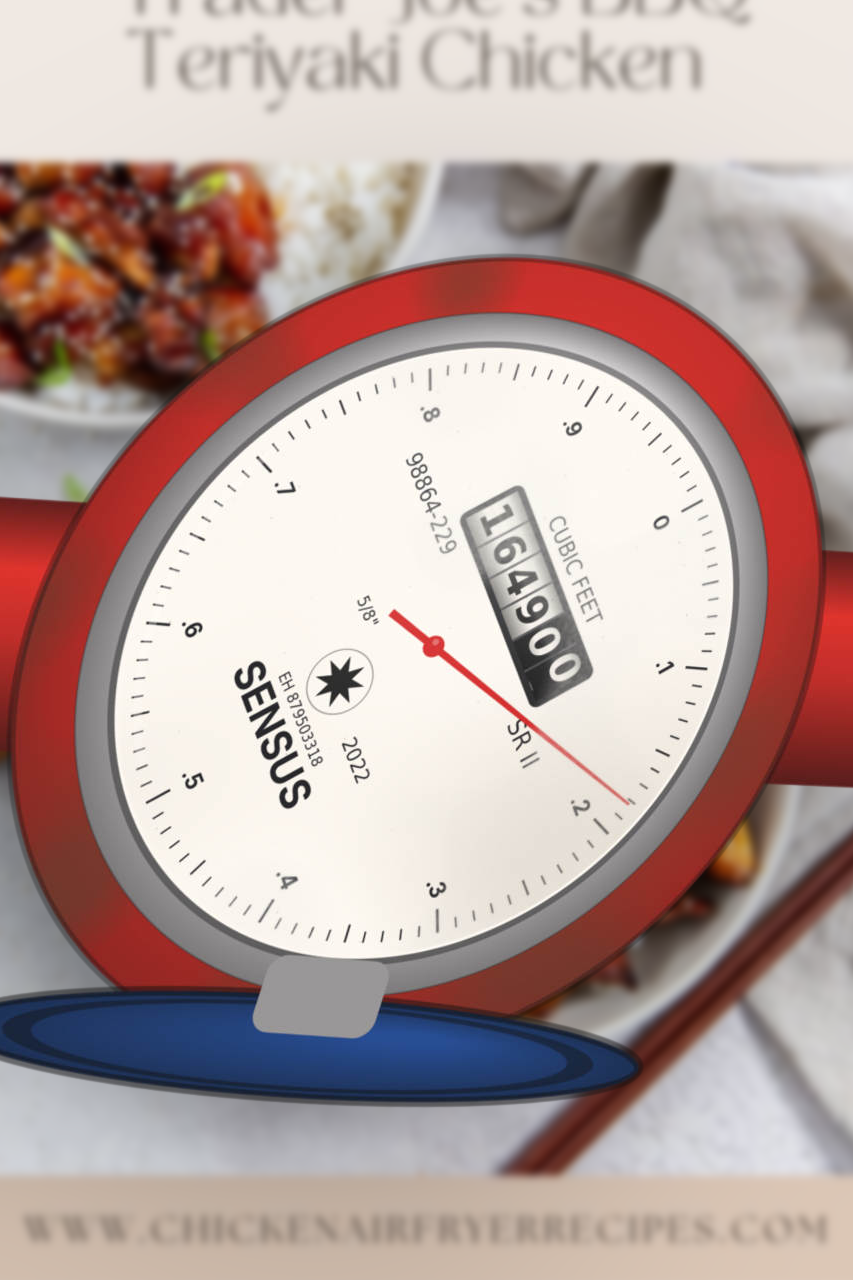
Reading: 164900.18 ft³
